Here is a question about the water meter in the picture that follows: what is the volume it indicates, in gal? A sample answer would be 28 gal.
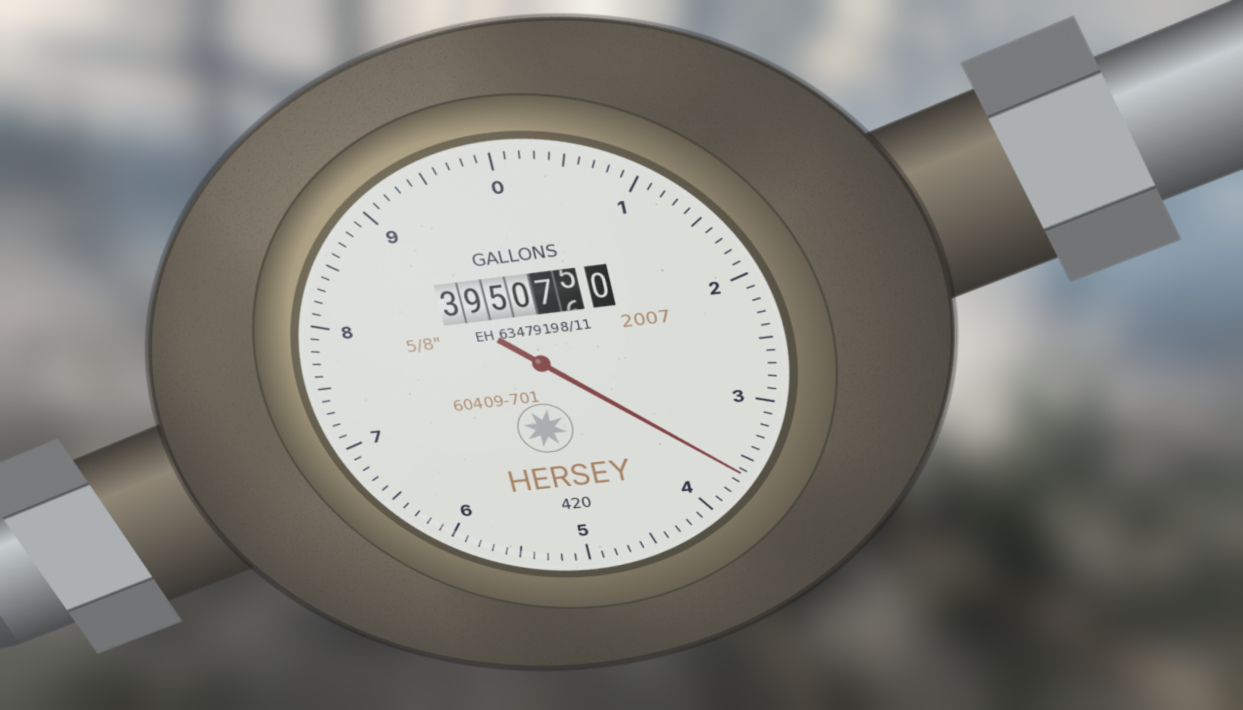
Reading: 3950753.6 gal
